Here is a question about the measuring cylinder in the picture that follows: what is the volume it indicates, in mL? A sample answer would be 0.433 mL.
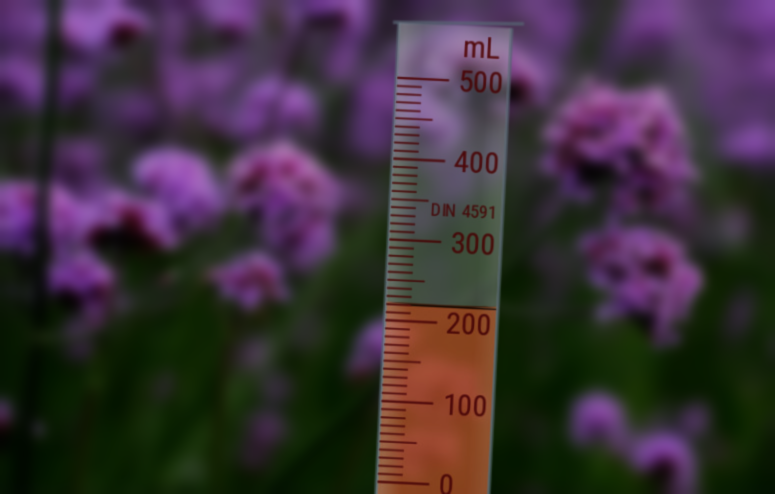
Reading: 220 mL
